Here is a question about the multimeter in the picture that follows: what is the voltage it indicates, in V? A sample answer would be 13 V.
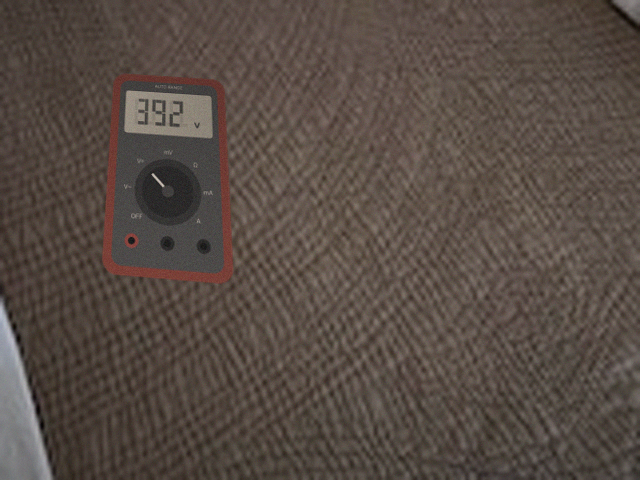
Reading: 392 V
